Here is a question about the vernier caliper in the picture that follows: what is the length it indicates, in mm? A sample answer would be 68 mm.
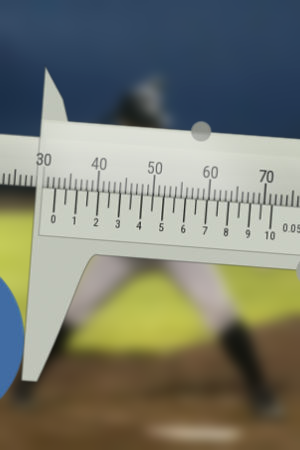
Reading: 32.4 mm
